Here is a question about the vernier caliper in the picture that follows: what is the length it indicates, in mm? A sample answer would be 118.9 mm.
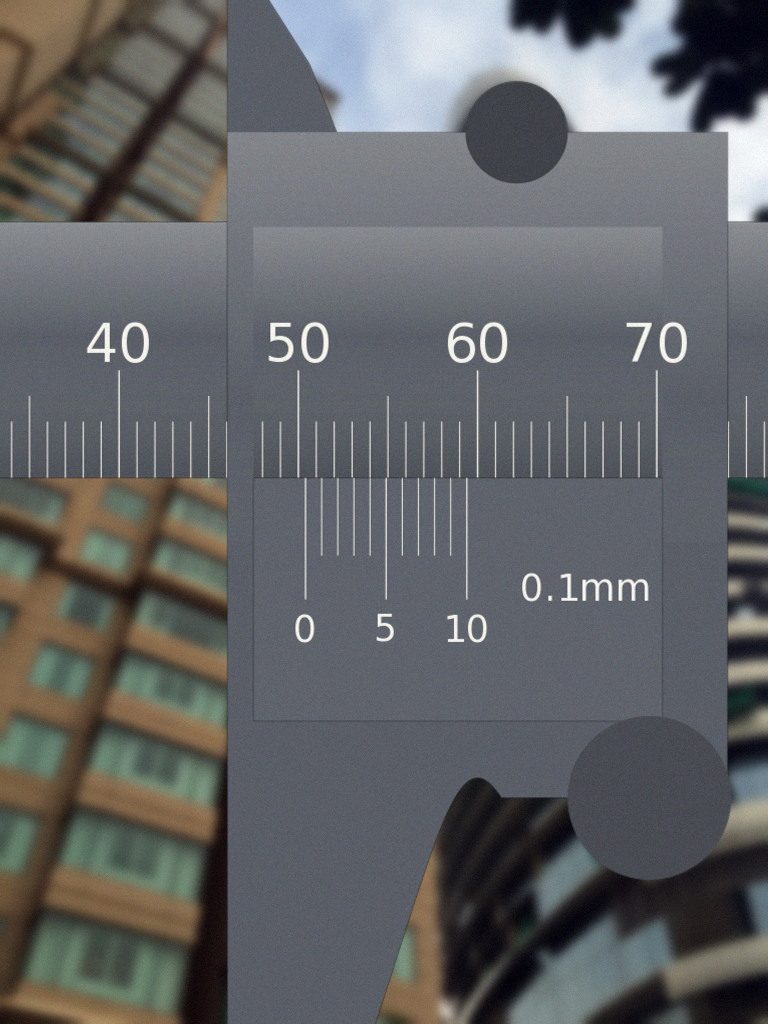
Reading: 50.4 mm
